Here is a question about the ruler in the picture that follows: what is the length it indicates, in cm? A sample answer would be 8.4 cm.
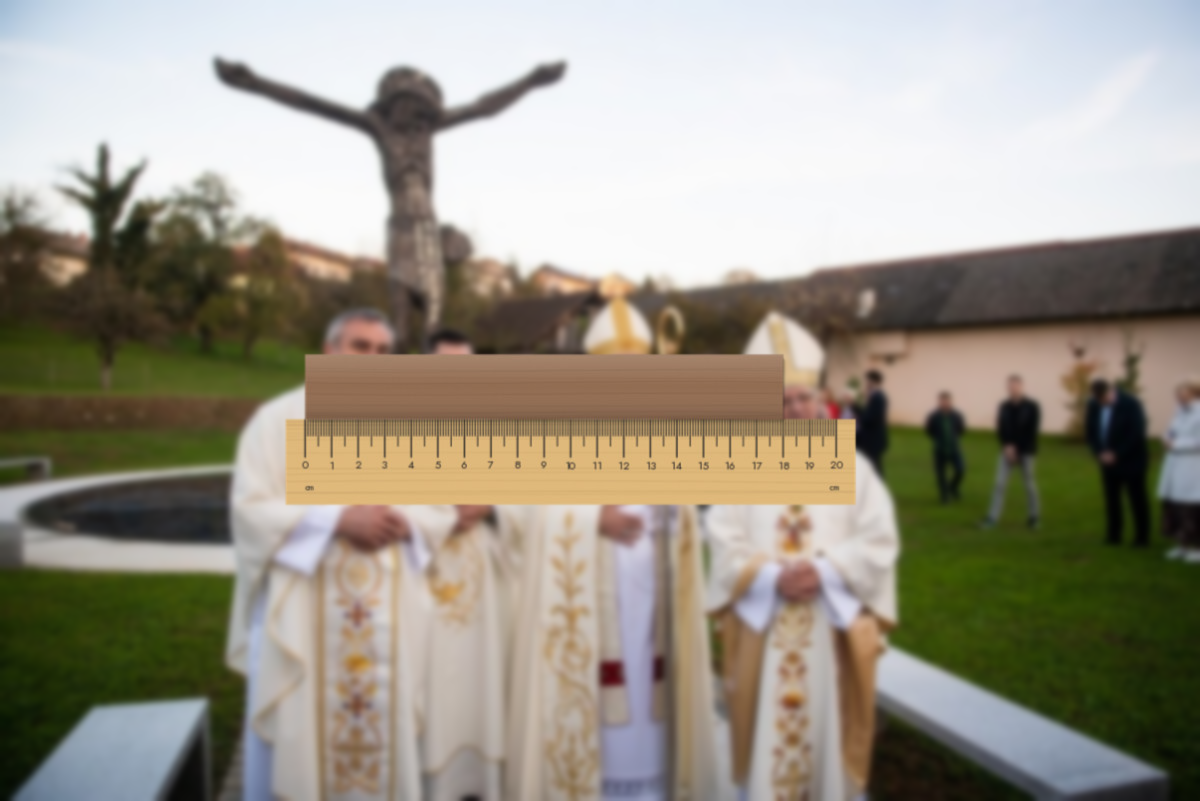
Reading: 18 cm
